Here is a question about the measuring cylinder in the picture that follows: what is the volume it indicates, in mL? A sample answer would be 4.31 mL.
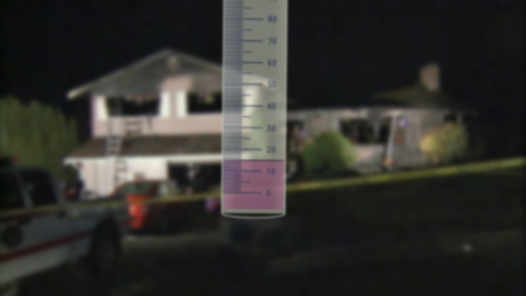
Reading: 15 mL
